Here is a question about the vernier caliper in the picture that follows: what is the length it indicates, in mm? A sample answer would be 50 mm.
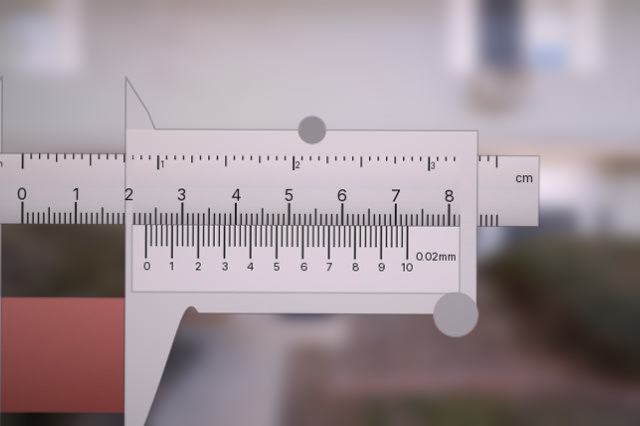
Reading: 23.2 mm
